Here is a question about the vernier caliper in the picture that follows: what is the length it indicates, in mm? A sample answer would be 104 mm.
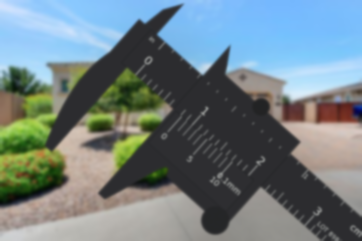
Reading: 8.2 mm
